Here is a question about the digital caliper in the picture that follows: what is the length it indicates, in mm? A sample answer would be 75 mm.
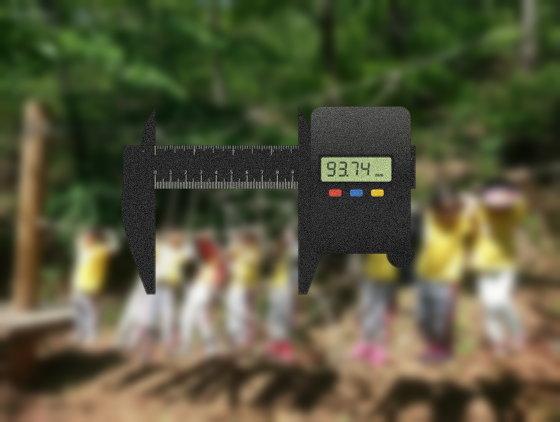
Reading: 93.74 mm
